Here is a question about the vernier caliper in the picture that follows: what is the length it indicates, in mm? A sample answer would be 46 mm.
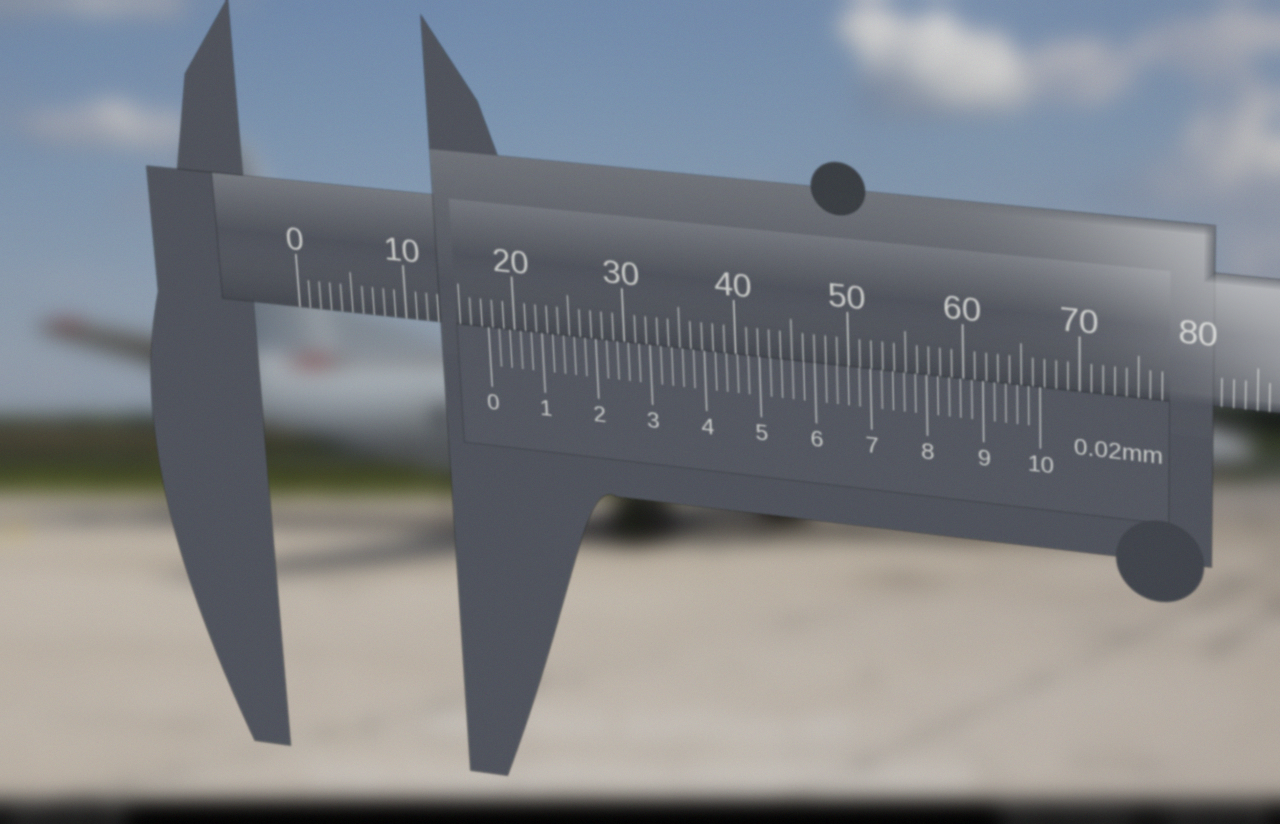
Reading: 17.6 mm
